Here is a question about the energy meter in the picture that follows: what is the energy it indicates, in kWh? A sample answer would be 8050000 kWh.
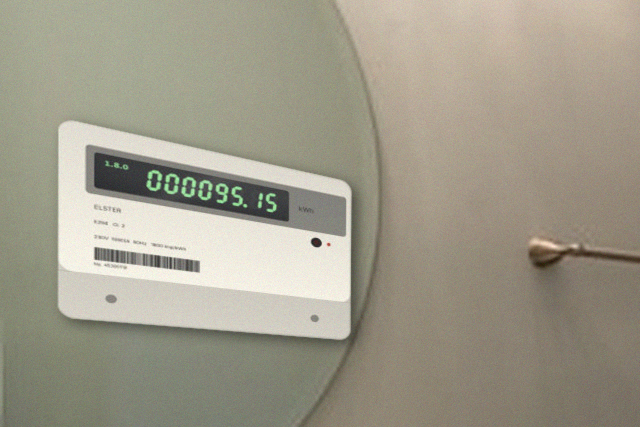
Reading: 95.15 kWh
